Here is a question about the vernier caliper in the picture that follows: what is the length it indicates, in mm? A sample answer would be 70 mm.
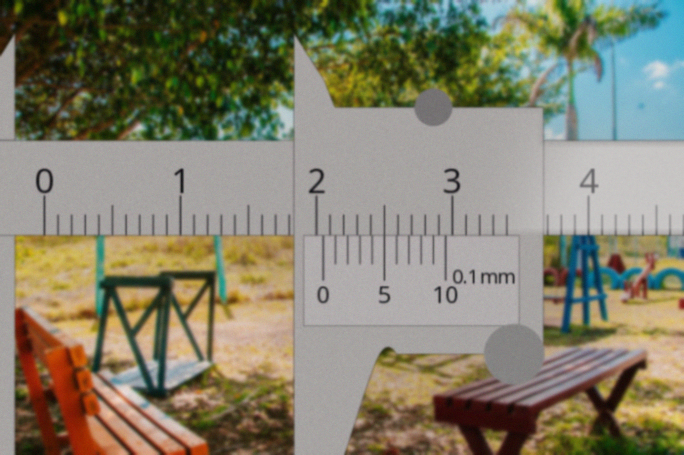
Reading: 20.5 mm
